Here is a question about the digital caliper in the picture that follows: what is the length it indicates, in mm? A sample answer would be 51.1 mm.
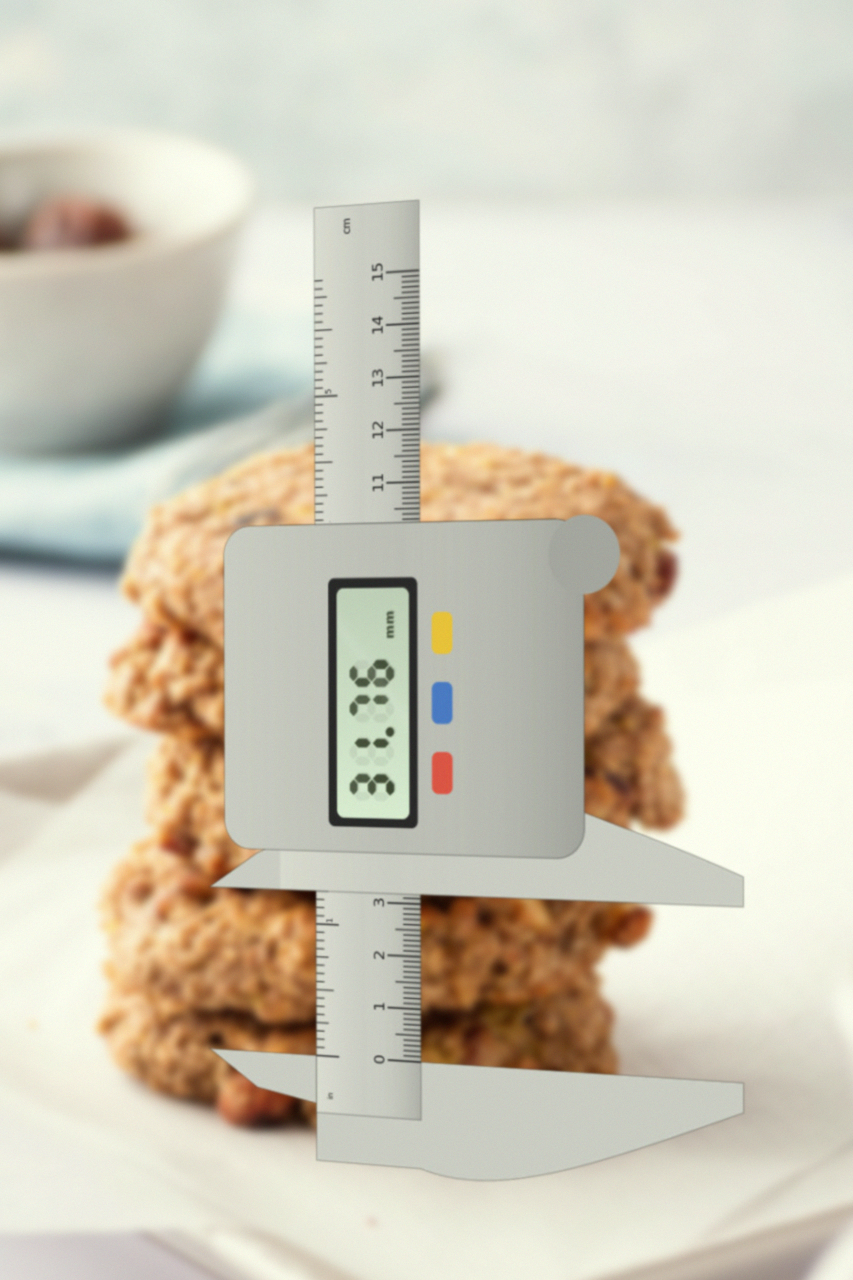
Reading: 31.76 mm
